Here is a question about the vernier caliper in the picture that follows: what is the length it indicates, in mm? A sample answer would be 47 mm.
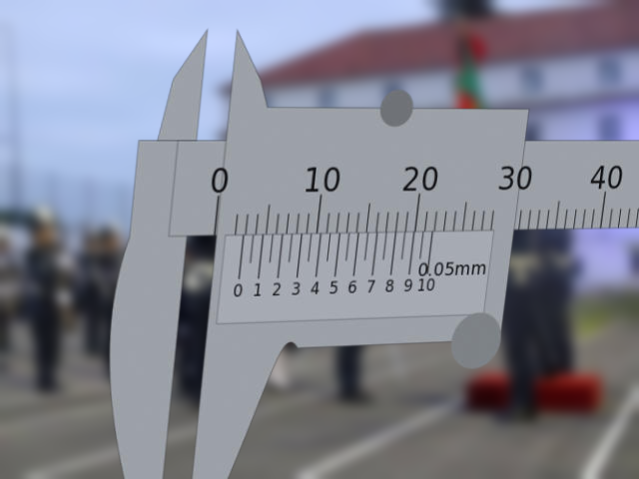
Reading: 2.8 mm
